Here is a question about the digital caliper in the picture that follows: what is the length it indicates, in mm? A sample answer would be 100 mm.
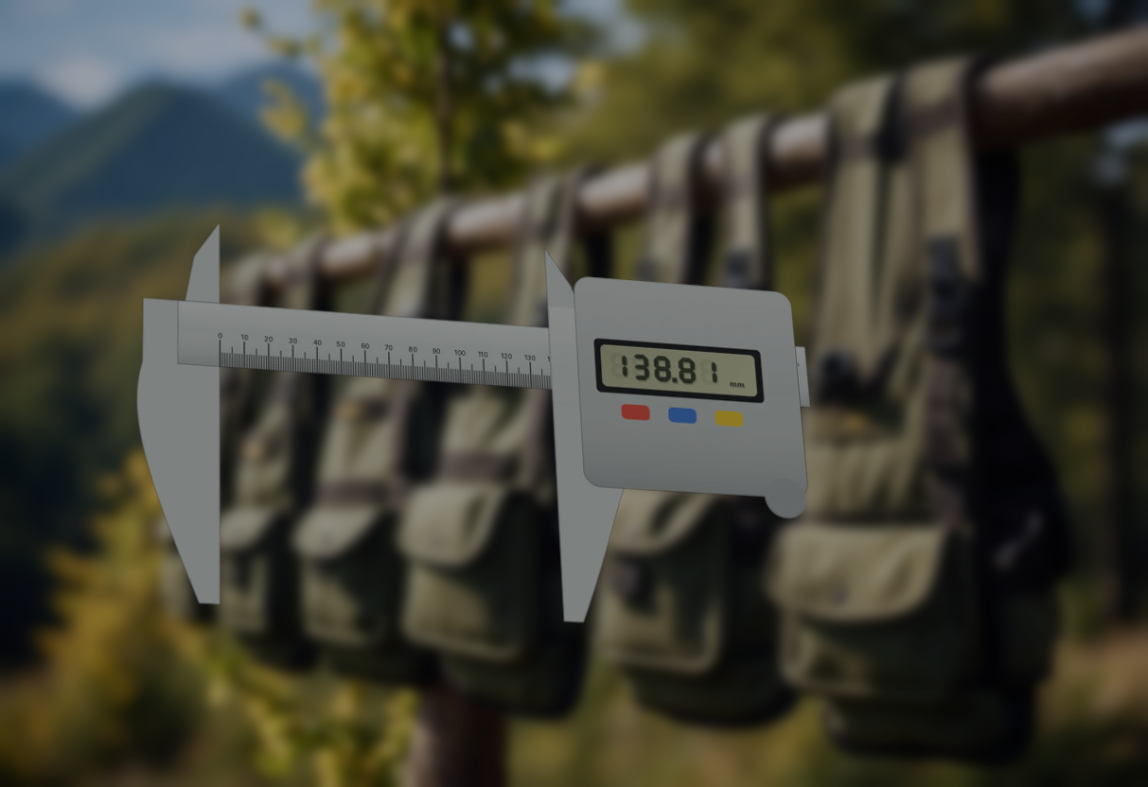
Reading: 138.81 mm
